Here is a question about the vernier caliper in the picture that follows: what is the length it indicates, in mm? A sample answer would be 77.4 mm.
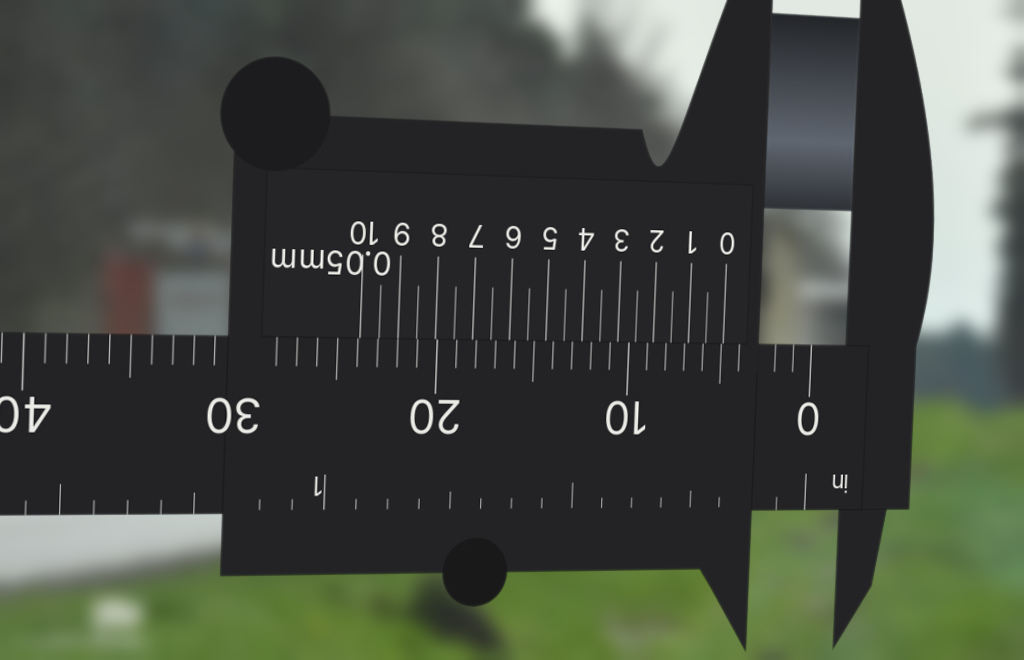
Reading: 4.9 mm
